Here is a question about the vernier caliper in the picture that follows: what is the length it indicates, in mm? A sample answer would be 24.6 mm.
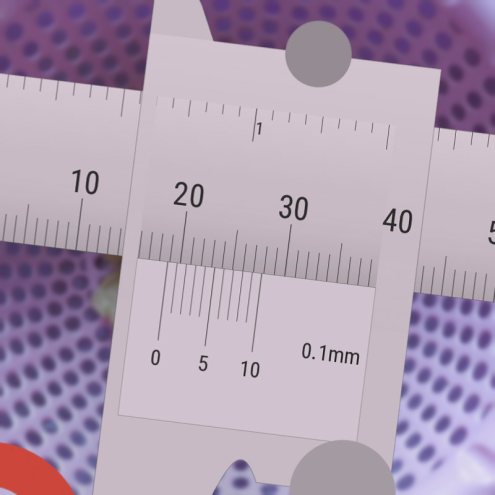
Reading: 18.8 mm
